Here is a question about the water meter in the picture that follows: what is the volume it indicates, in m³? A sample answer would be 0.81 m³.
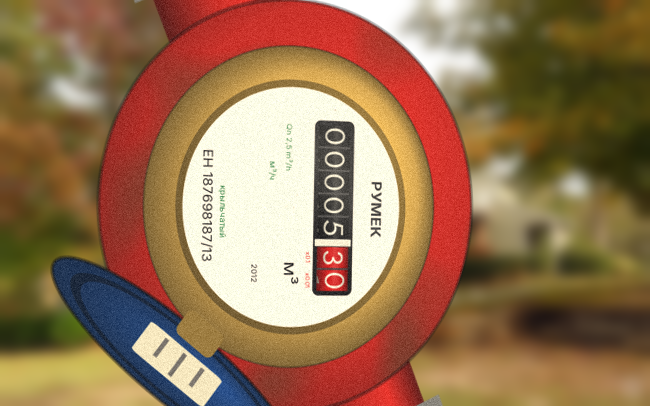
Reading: 5.30 m³
